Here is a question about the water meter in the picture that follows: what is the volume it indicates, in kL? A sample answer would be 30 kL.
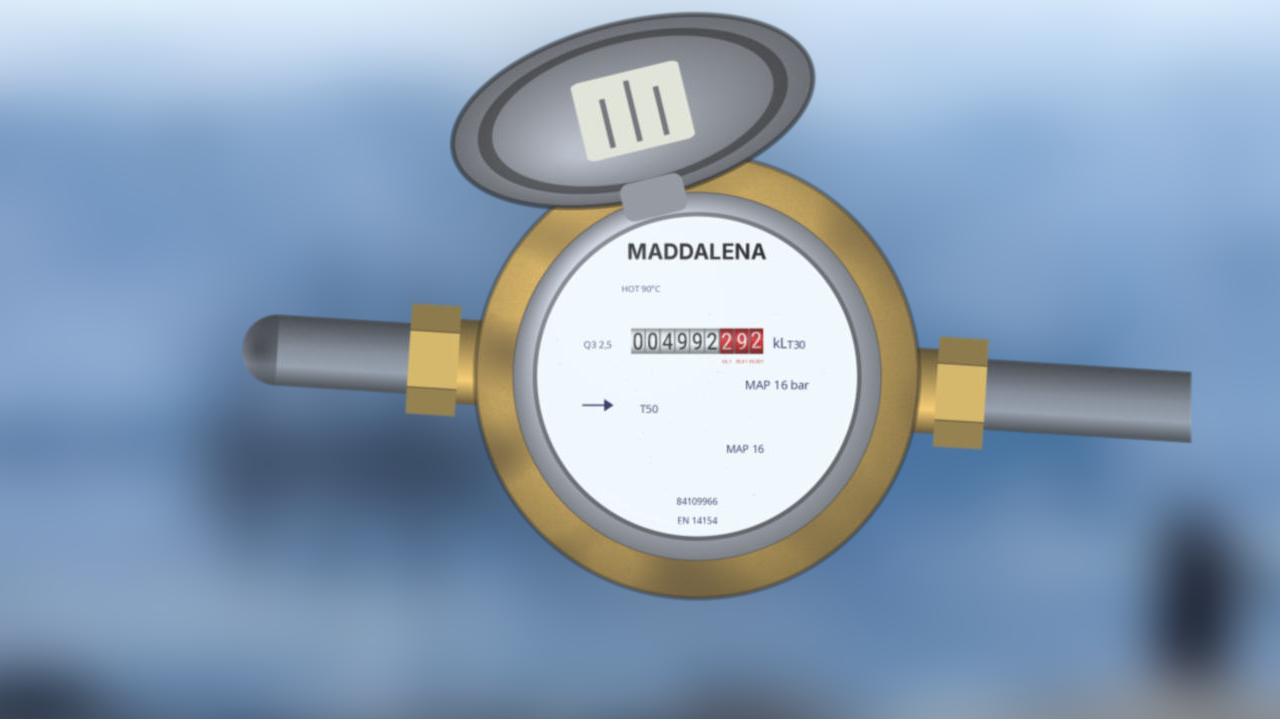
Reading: 4992.292 kL
